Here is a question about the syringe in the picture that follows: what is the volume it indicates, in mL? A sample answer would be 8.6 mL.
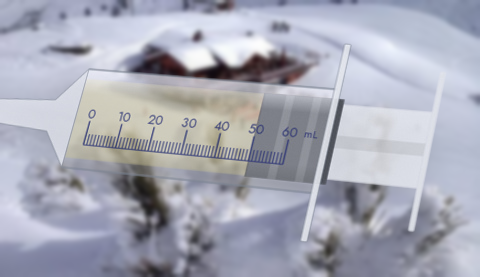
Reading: 50 mL
